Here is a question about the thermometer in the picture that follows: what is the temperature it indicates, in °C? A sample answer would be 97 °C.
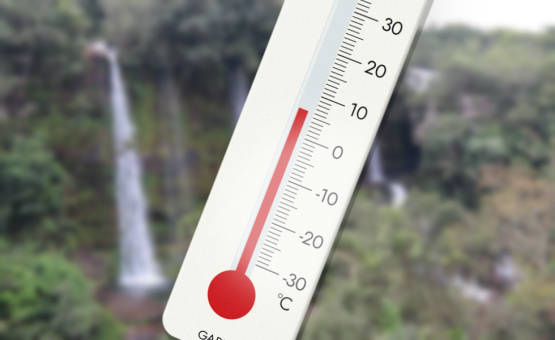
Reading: 6 °C
